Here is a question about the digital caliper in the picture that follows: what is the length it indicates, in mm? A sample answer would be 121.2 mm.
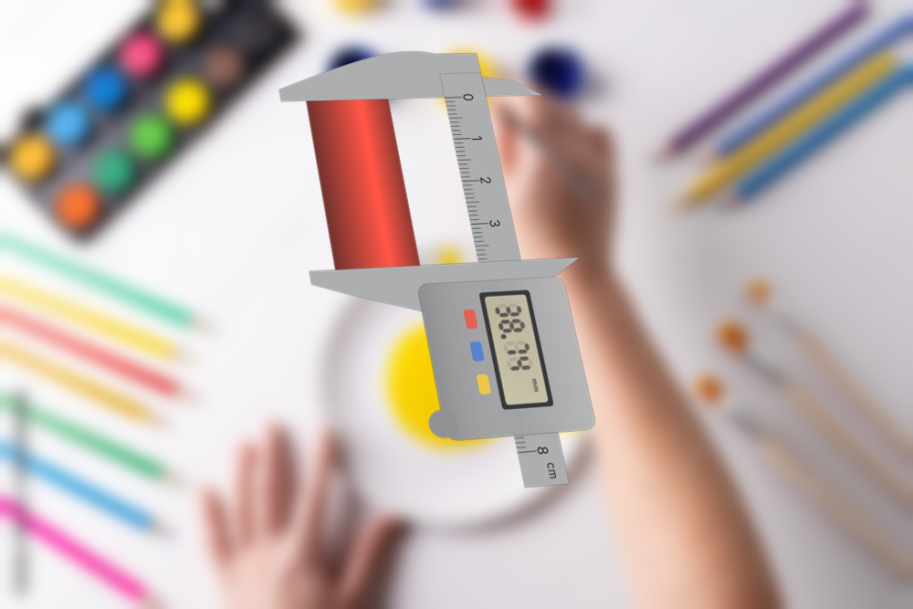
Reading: 38.74 mm
